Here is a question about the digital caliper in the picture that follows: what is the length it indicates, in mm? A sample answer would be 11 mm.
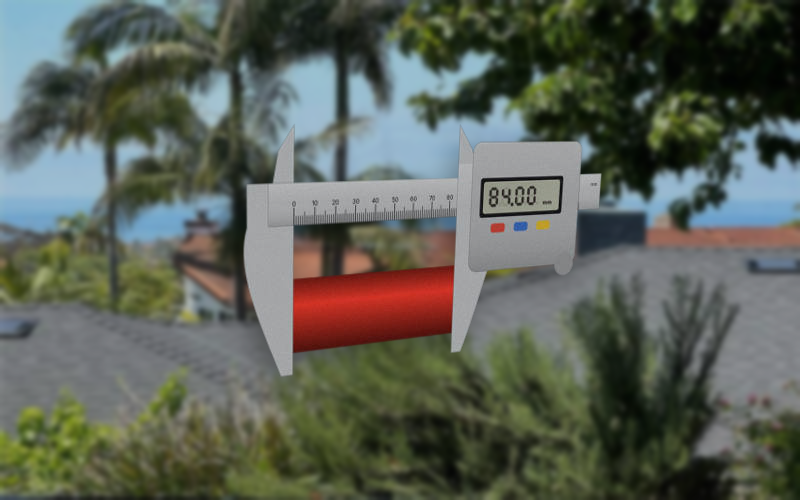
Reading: 84.00 mm
